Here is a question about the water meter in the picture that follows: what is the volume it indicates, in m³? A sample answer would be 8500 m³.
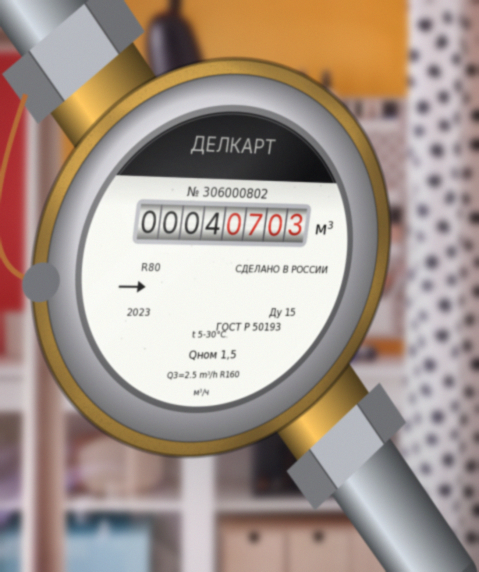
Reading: 4.0703 m³
